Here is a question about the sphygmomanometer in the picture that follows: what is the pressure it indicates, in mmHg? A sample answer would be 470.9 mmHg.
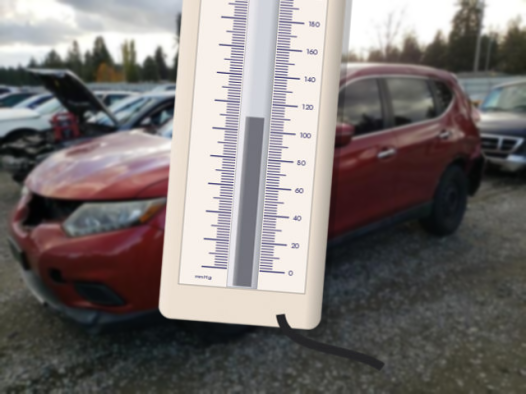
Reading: 110 mmHg
